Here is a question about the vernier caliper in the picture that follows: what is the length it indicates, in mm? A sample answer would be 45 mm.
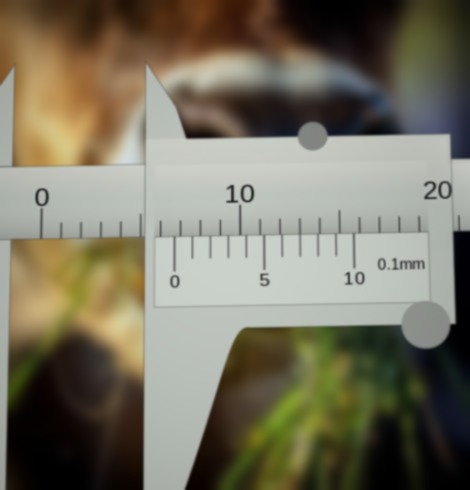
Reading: 6.7 mm
